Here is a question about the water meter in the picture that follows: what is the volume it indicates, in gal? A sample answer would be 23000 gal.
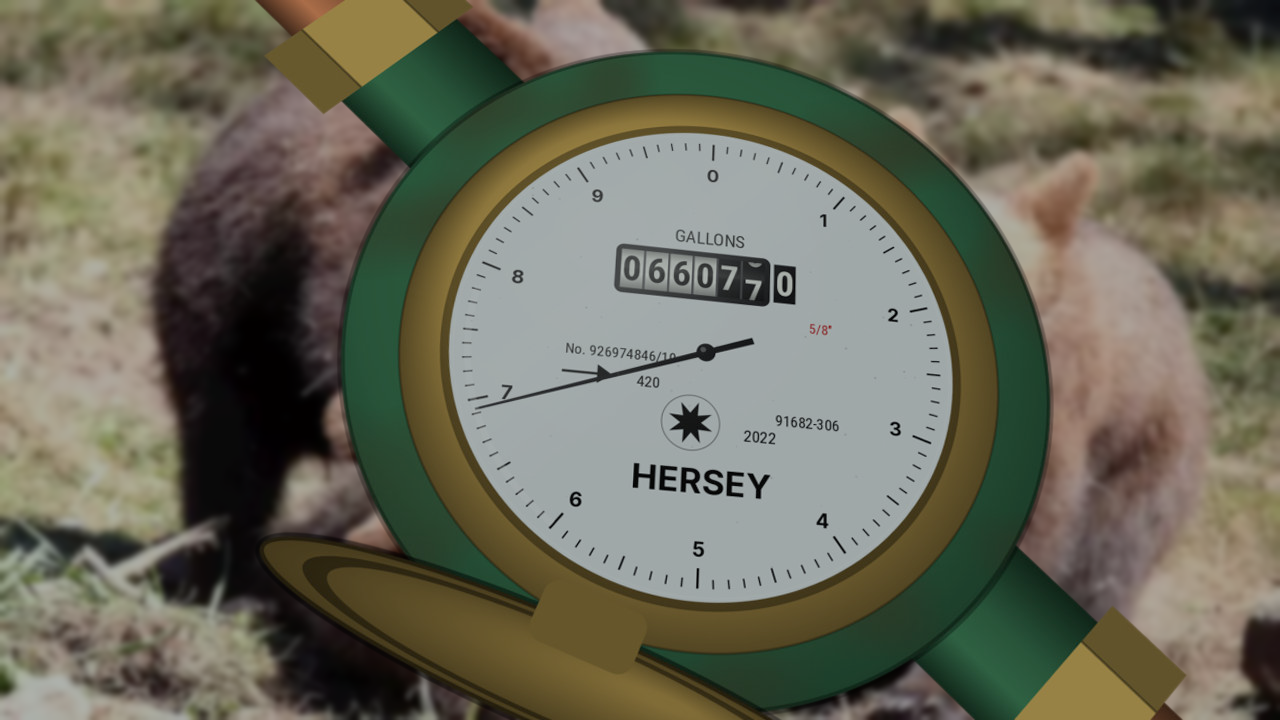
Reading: 660766.9 gal
